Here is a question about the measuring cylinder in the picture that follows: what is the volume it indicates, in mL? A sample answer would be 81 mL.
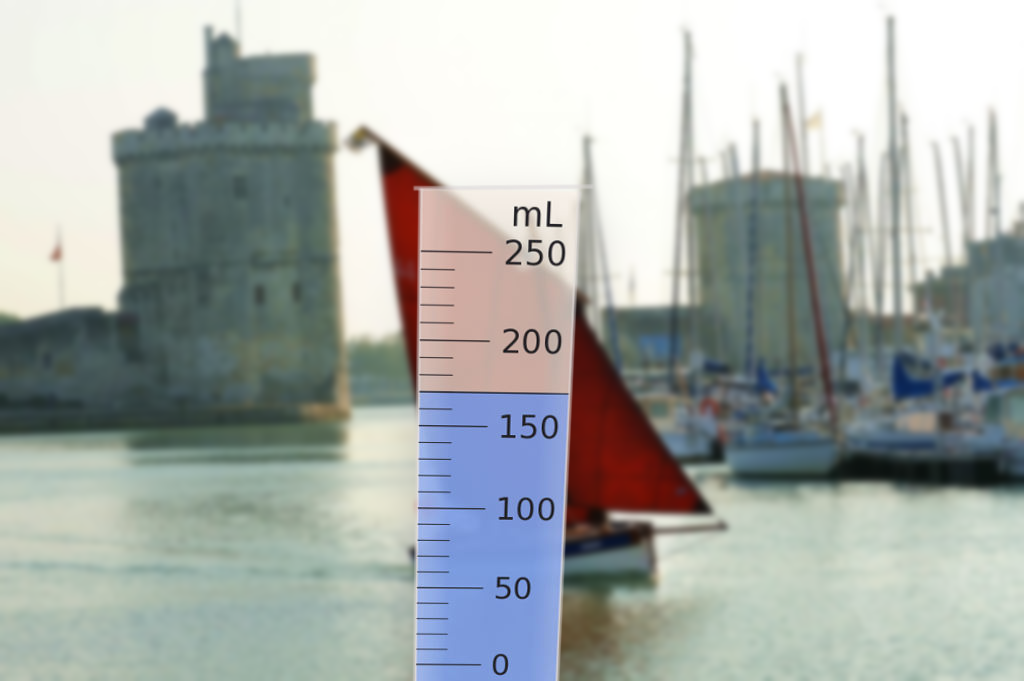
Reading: 170 mL
